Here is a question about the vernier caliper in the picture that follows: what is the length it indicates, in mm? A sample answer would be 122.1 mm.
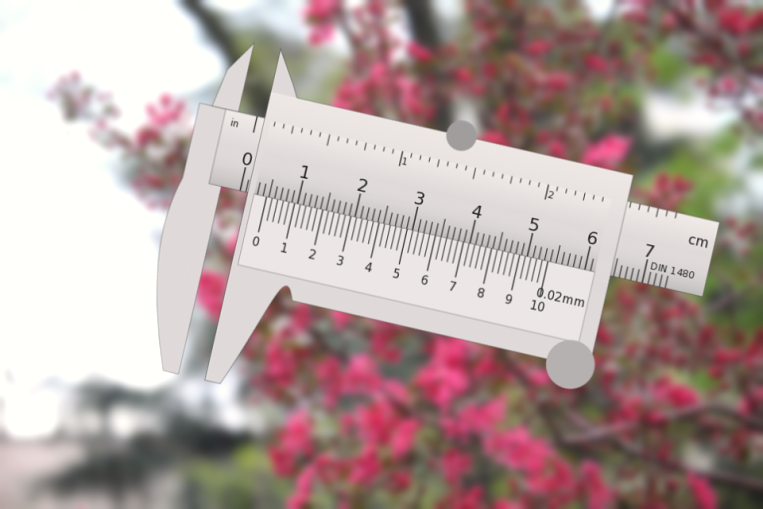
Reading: 4.6 mm
